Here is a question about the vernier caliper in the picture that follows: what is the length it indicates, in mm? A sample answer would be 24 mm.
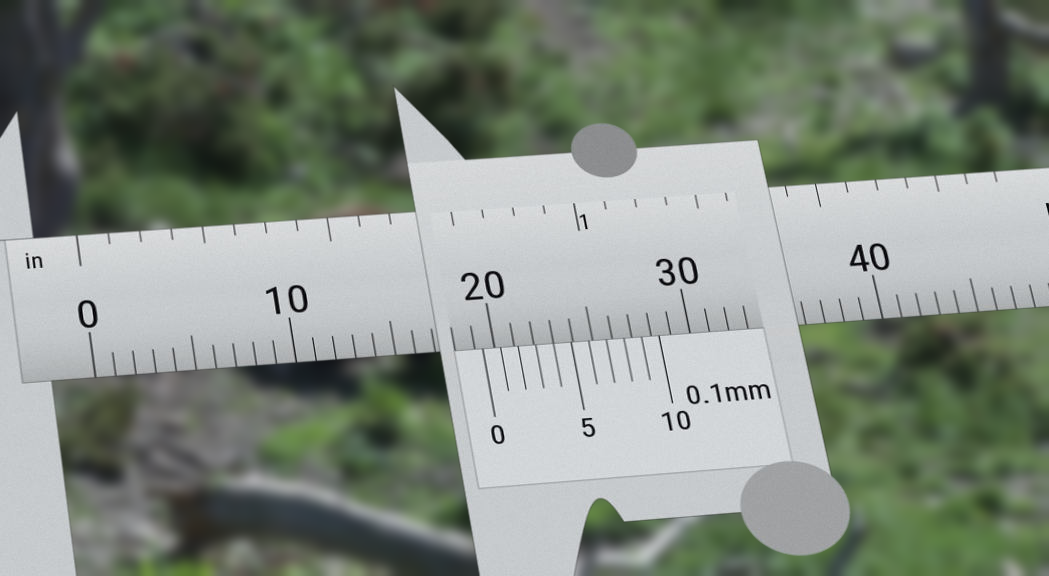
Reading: 19.4 mm
